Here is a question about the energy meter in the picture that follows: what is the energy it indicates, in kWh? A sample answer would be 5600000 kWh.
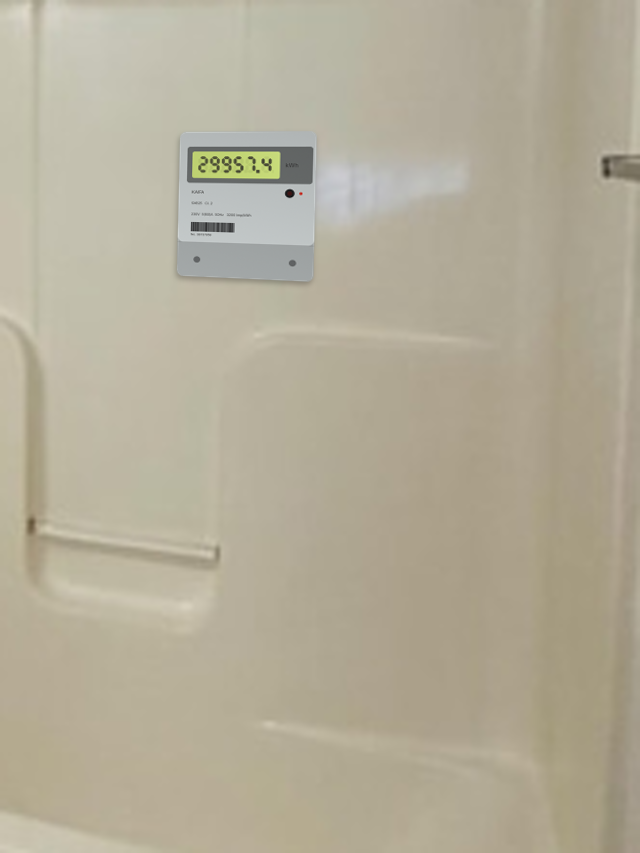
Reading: 29957.4 kWh
